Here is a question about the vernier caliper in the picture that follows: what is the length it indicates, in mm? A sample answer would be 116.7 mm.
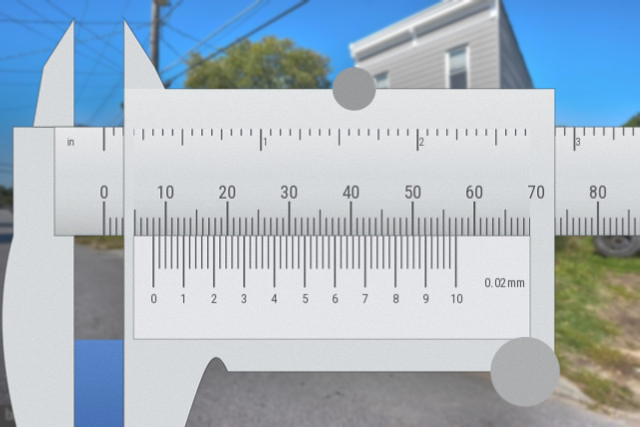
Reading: 8.0 mm
